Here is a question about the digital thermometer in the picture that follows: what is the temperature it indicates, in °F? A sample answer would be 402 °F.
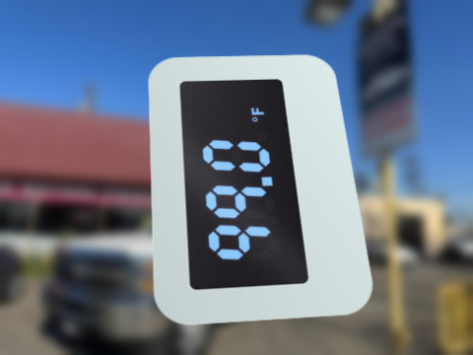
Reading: 99.0 °F
